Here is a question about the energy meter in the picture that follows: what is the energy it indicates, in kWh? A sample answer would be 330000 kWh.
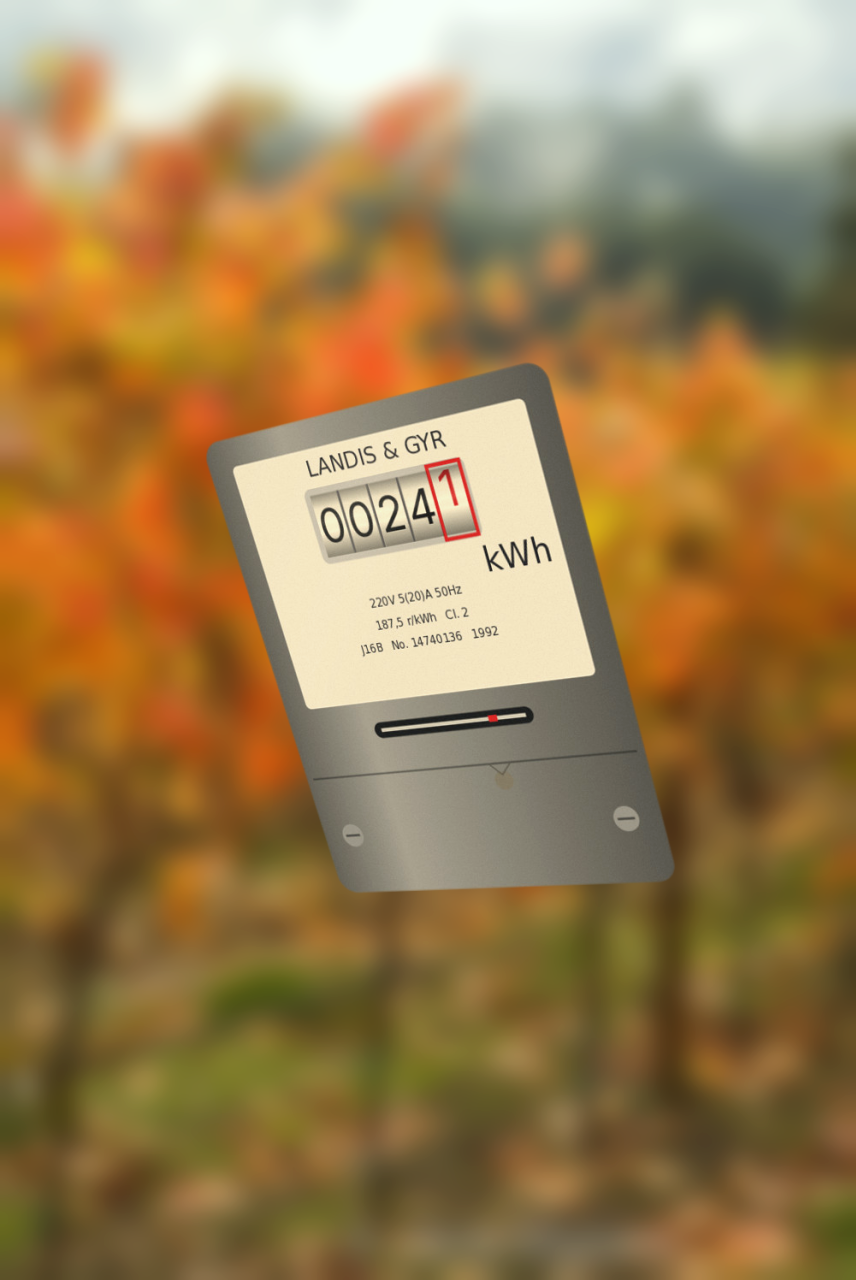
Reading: 24.1 kWh
